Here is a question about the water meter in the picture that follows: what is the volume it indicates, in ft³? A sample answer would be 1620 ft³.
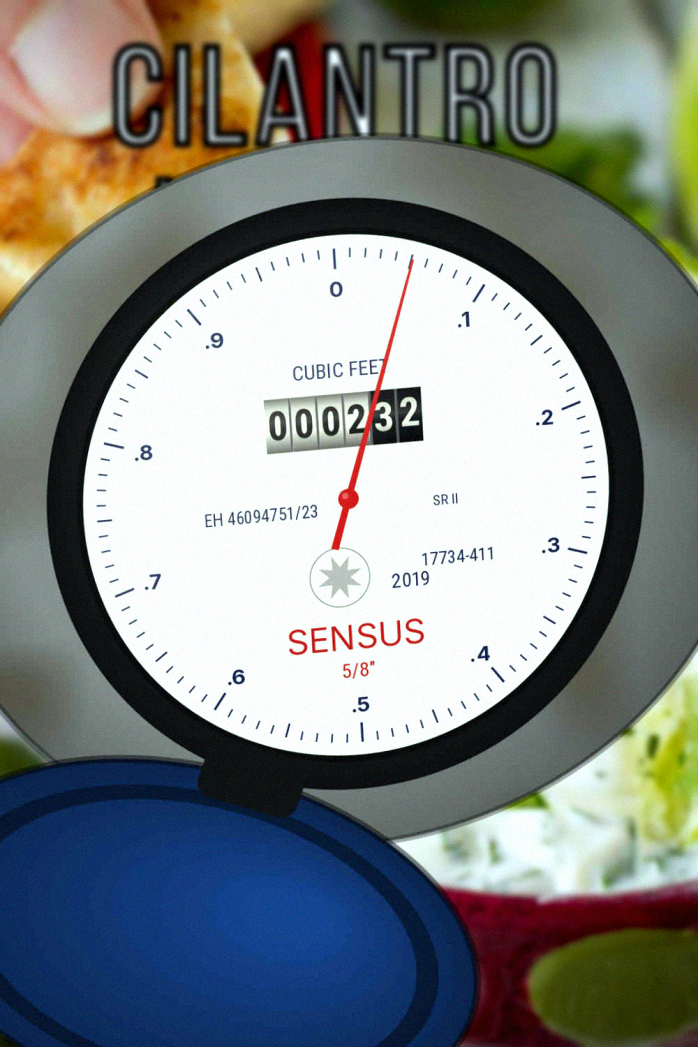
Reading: 232.05 ft³
